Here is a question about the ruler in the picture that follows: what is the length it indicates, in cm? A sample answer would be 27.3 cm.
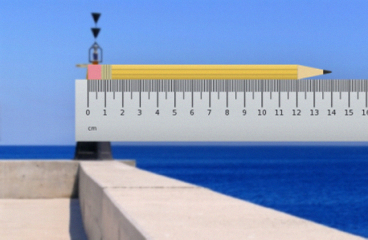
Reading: 14 cm
